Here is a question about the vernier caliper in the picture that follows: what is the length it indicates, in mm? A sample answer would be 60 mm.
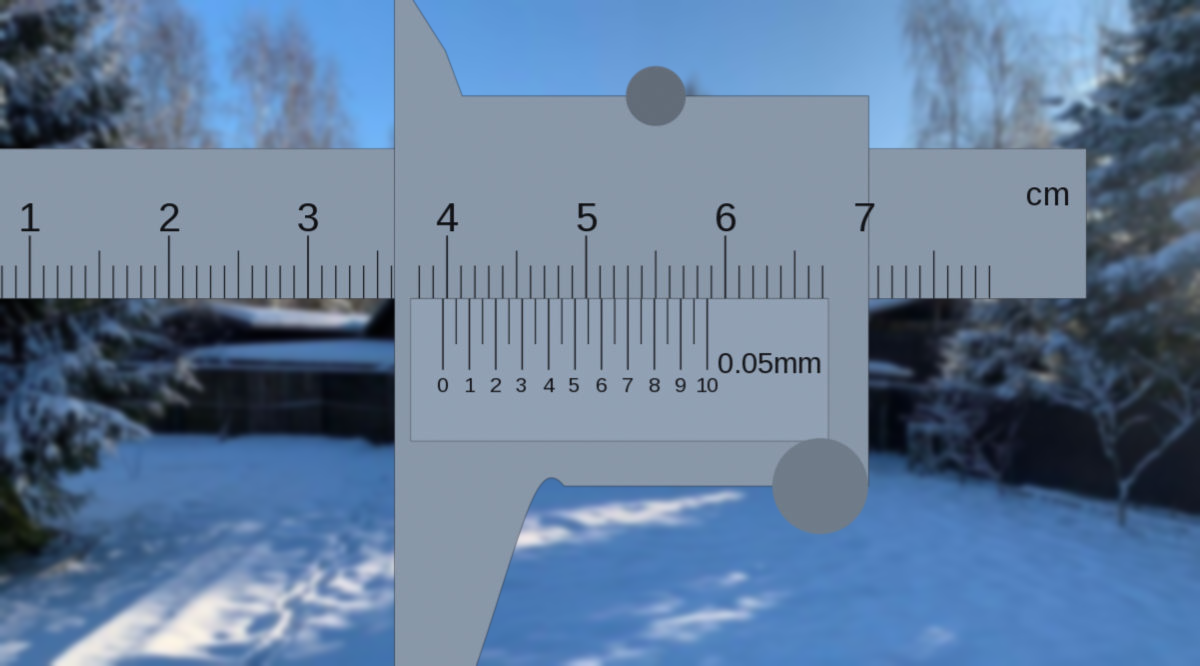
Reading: 39.7 mm
